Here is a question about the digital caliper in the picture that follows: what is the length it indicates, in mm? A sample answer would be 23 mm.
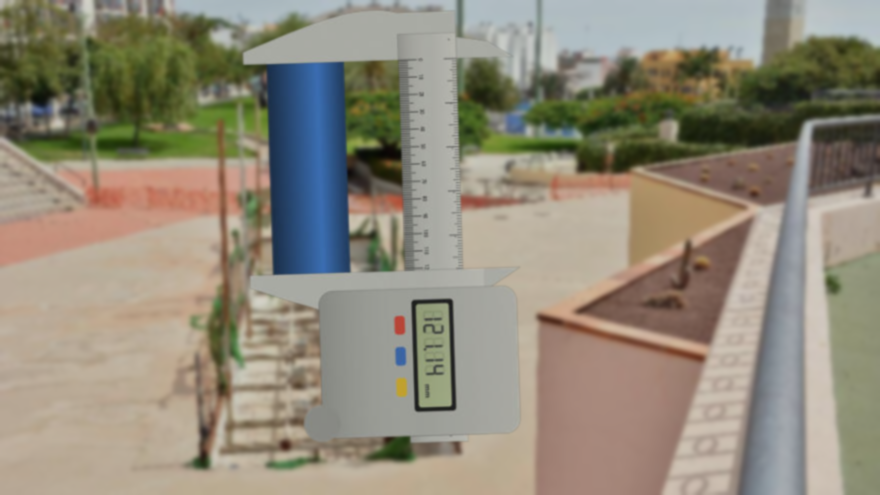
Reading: 121.14 mm
